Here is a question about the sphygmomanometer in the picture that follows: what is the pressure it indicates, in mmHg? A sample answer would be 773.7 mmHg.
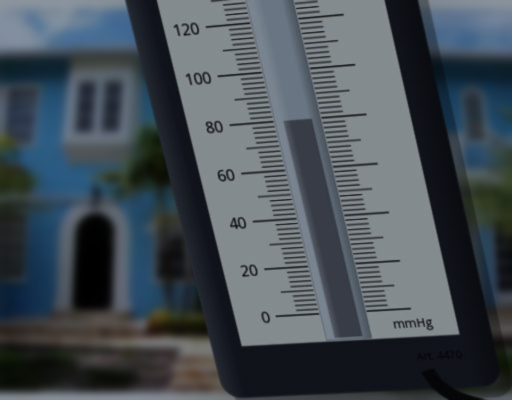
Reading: 80 mmHg
